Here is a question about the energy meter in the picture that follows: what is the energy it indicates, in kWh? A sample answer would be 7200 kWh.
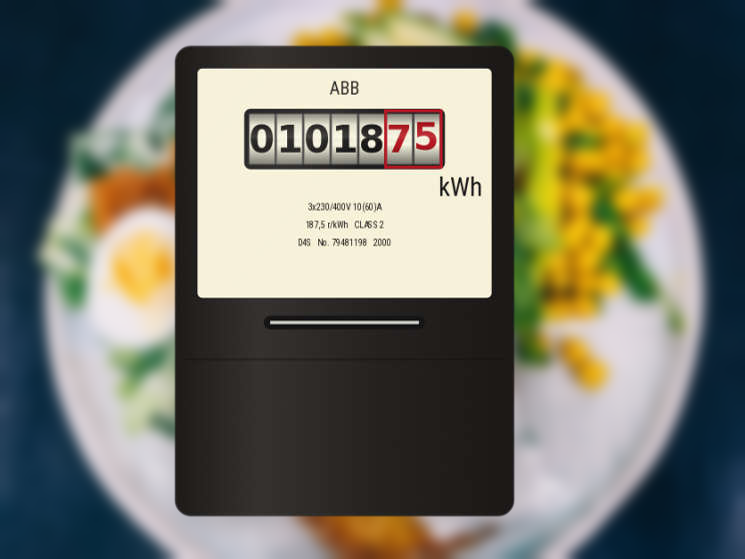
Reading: 1018.75 kWh
